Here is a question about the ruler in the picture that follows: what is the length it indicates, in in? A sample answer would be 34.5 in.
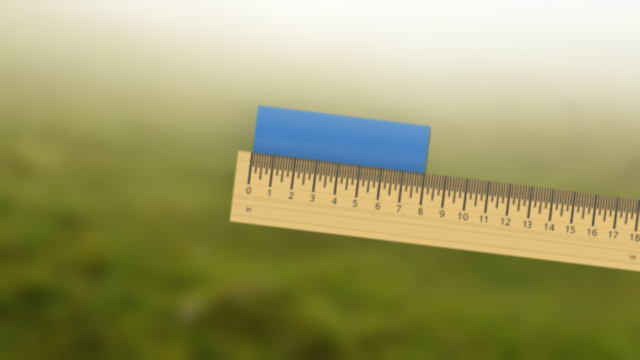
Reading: 8 in
